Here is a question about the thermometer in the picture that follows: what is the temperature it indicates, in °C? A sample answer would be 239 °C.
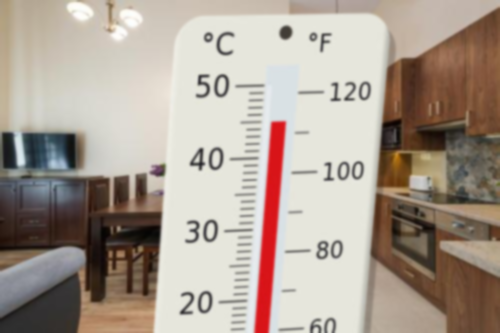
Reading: 45 °C
